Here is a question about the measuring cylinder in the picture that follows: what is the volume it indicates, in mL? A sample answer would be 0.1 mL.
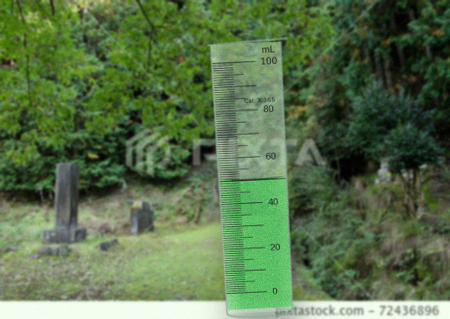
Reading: 50 mL
